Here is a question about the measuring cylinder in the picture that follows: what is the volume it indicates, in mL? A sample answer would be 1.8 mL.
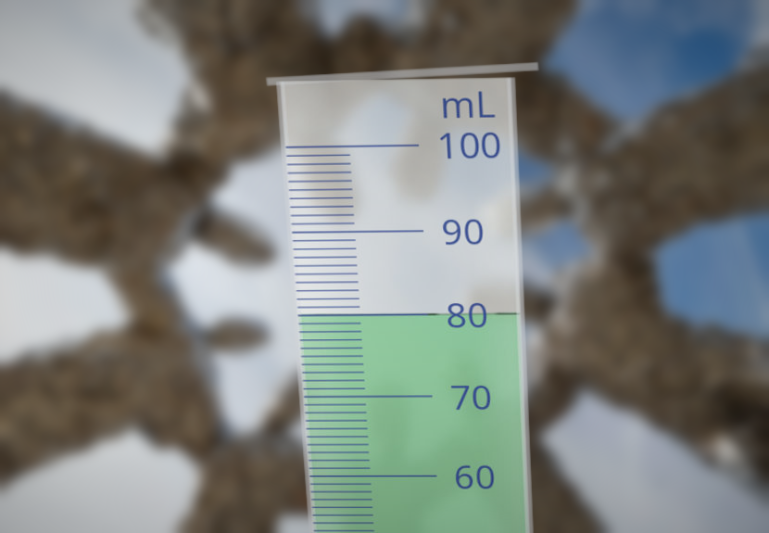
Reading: 80 mL
